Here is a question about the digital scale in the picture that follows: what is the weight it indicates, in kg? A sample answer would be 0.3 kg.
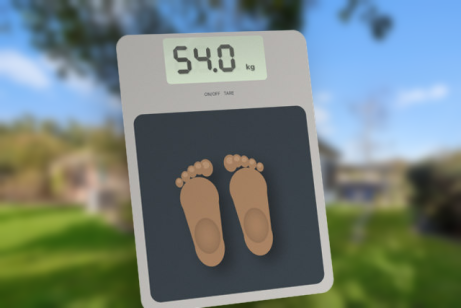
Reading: 54.0 kg
